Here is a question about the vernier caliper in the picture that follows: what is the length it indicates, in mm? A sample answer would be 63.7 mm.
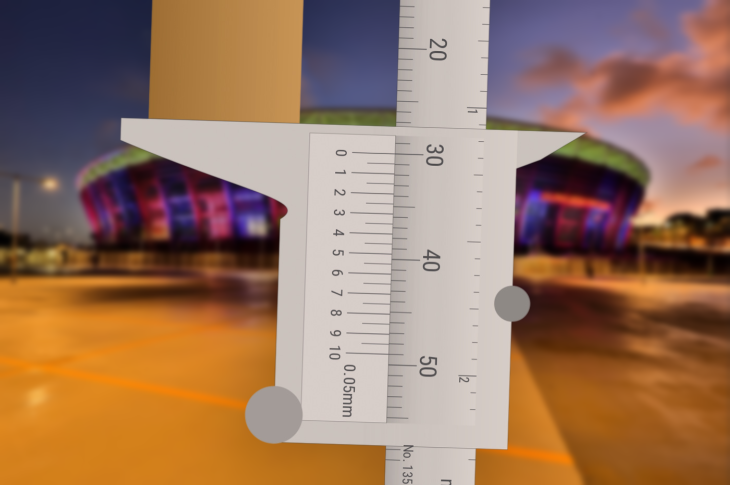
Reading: 30.0 mm
